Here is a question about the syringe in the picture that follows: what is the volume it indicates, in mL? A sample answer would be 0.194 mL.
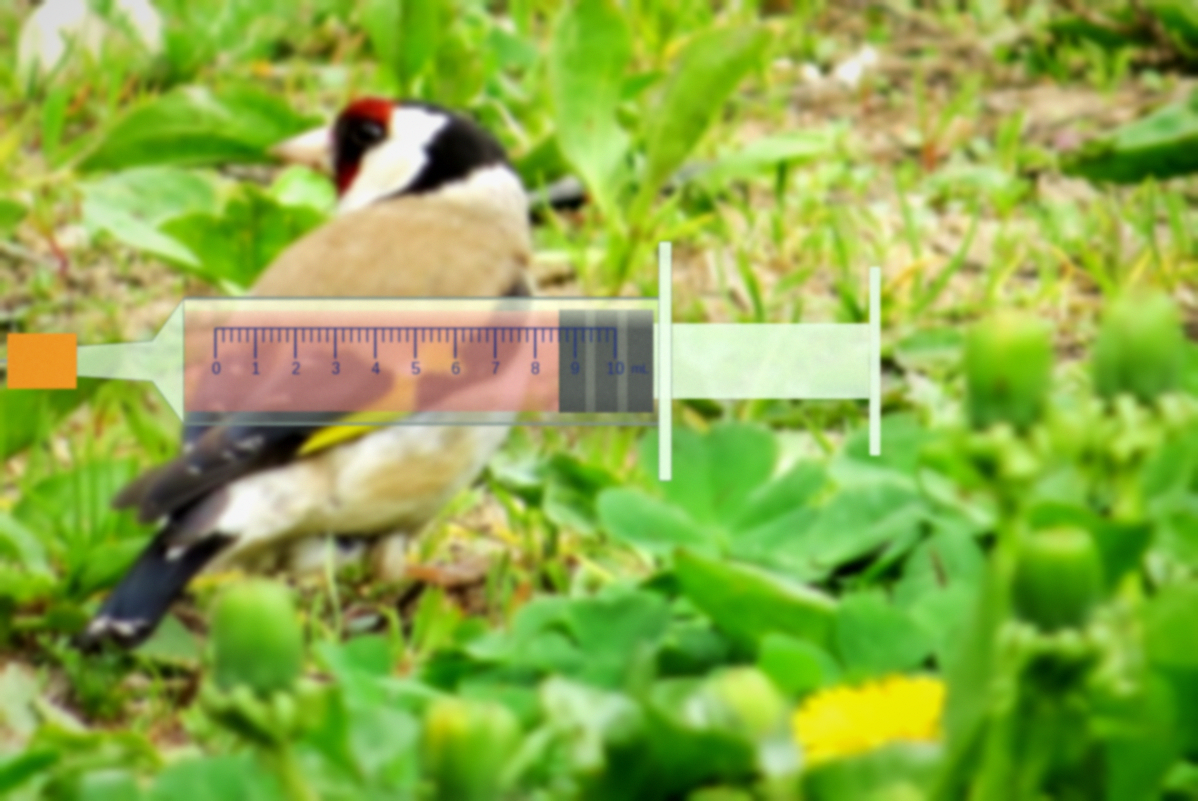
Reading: 8.6 mL
